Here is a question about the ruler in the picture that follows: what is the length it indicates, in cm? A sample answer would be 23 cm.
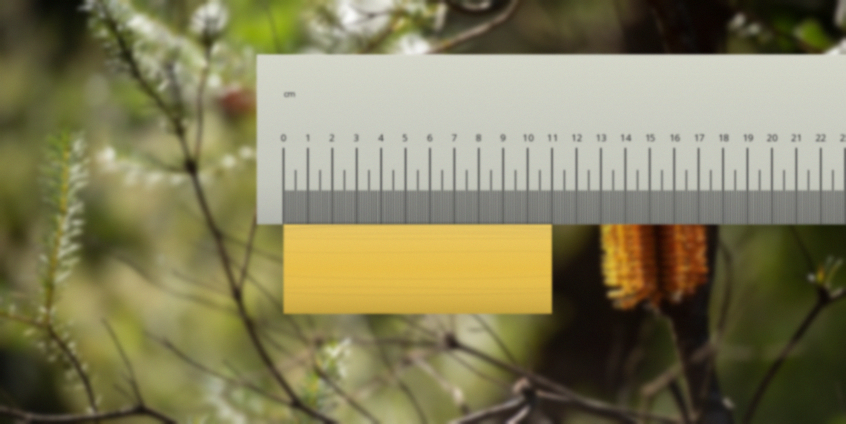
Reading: 11 cm
